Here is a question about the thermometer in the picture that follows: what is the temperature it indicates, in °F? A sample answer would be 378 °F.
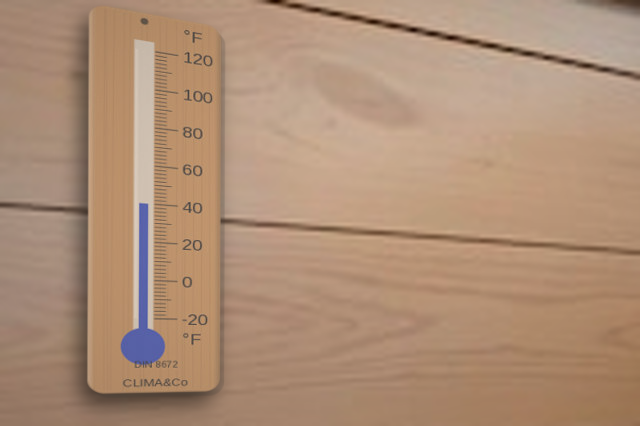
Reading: 40 °F
